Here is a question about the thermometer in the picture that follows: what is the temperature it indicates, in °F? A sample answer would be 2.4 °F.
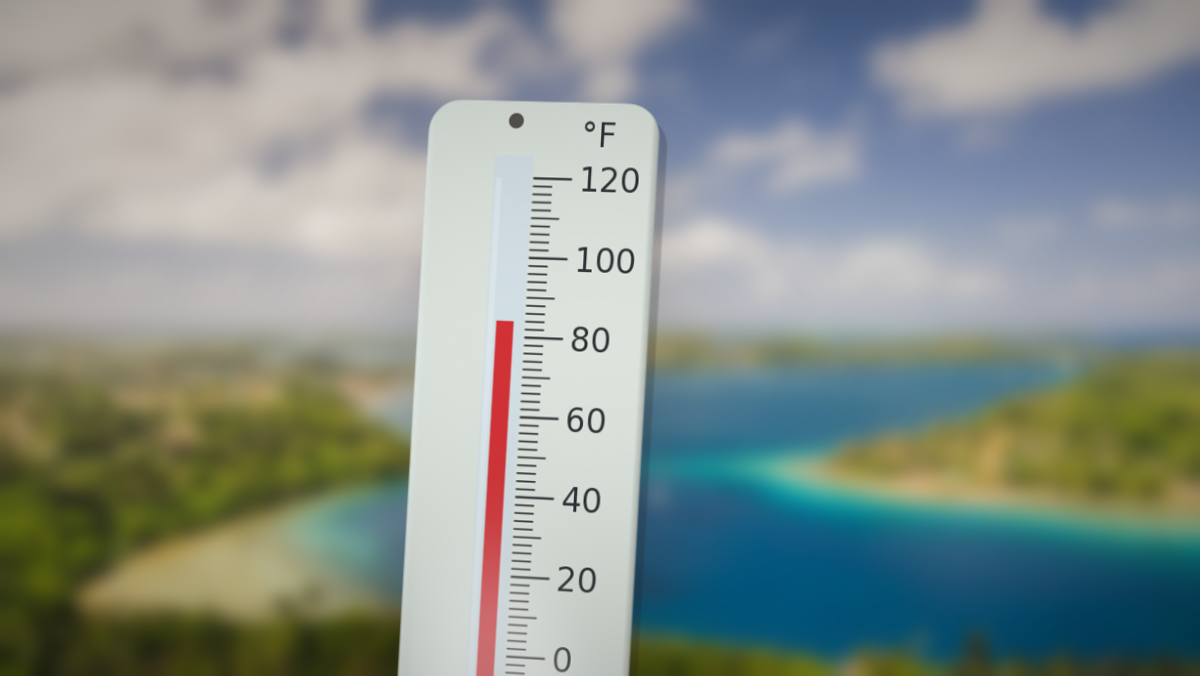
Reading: 84 °F
